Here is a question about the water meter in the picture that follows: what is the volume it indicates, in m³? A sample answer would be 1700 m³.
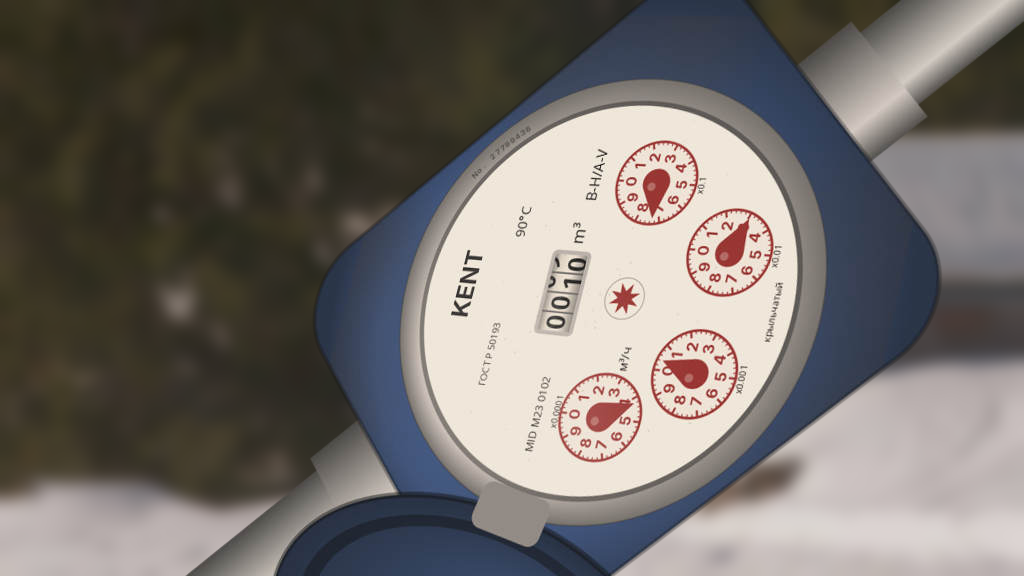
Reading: 9.7304 m³
